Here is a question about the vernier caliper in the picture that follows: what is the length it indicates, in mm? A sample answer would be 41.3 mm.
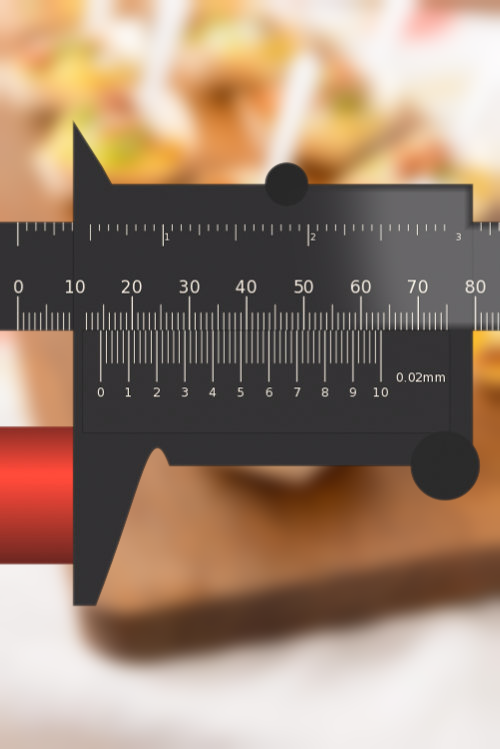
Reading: 14.5 mm
